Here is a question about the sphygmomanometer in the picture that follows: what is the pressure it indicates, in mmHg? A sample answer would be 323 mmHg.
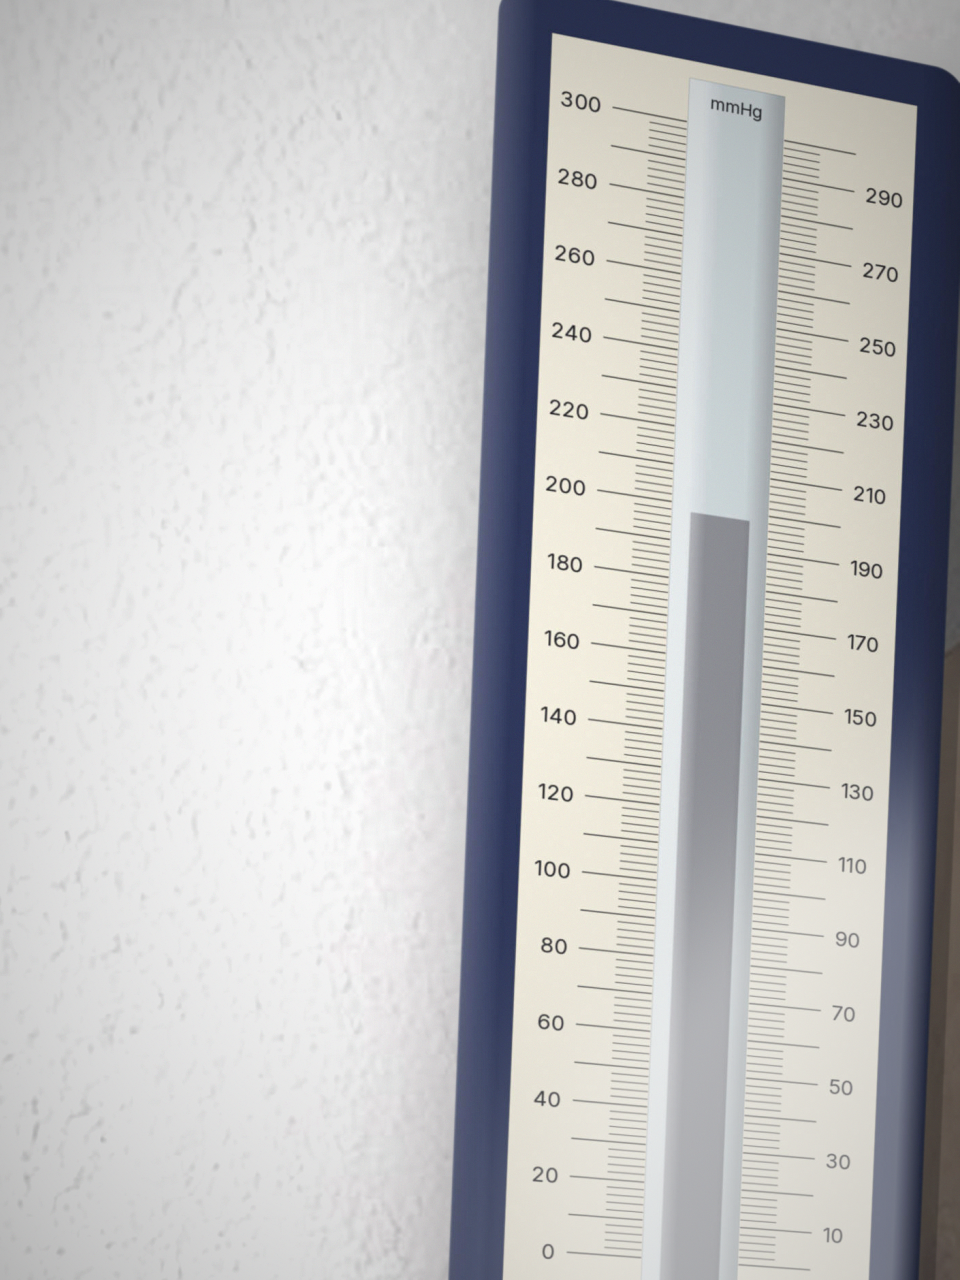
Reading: 198 mmHg
